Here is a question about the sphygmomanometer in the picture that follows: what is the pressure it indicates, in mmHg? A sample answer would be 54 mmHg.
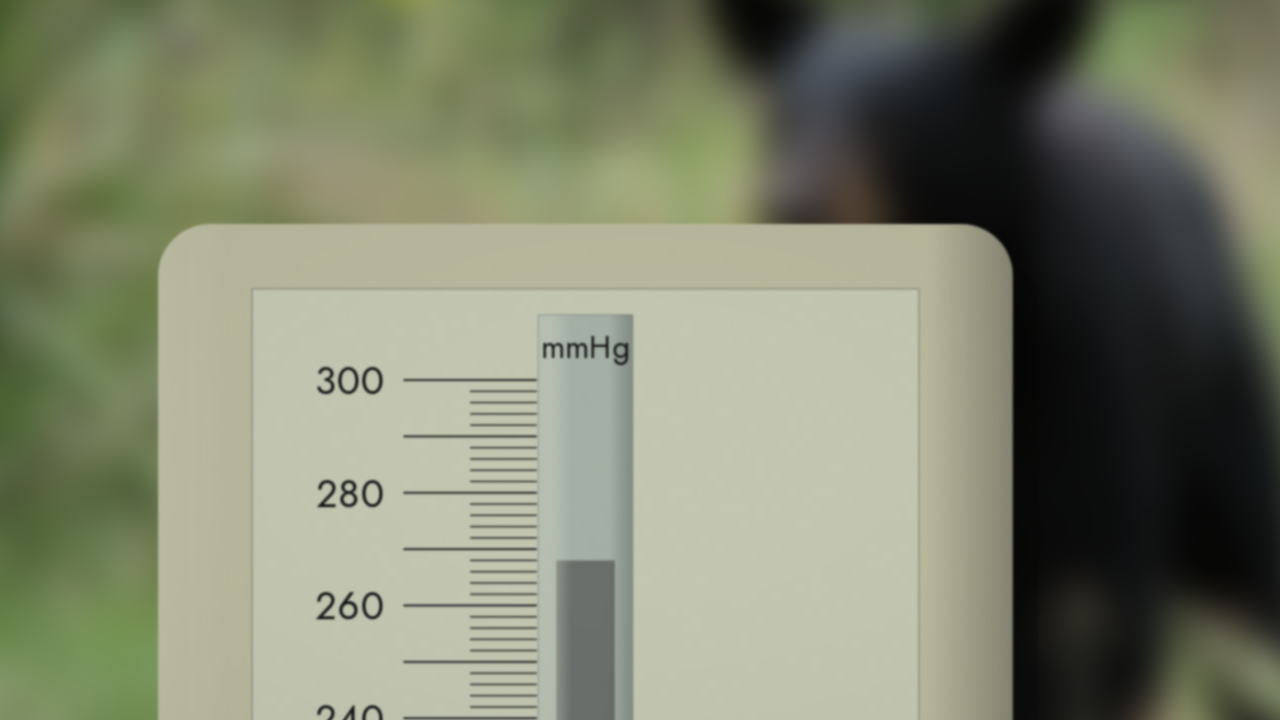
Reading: 268 mmHg
